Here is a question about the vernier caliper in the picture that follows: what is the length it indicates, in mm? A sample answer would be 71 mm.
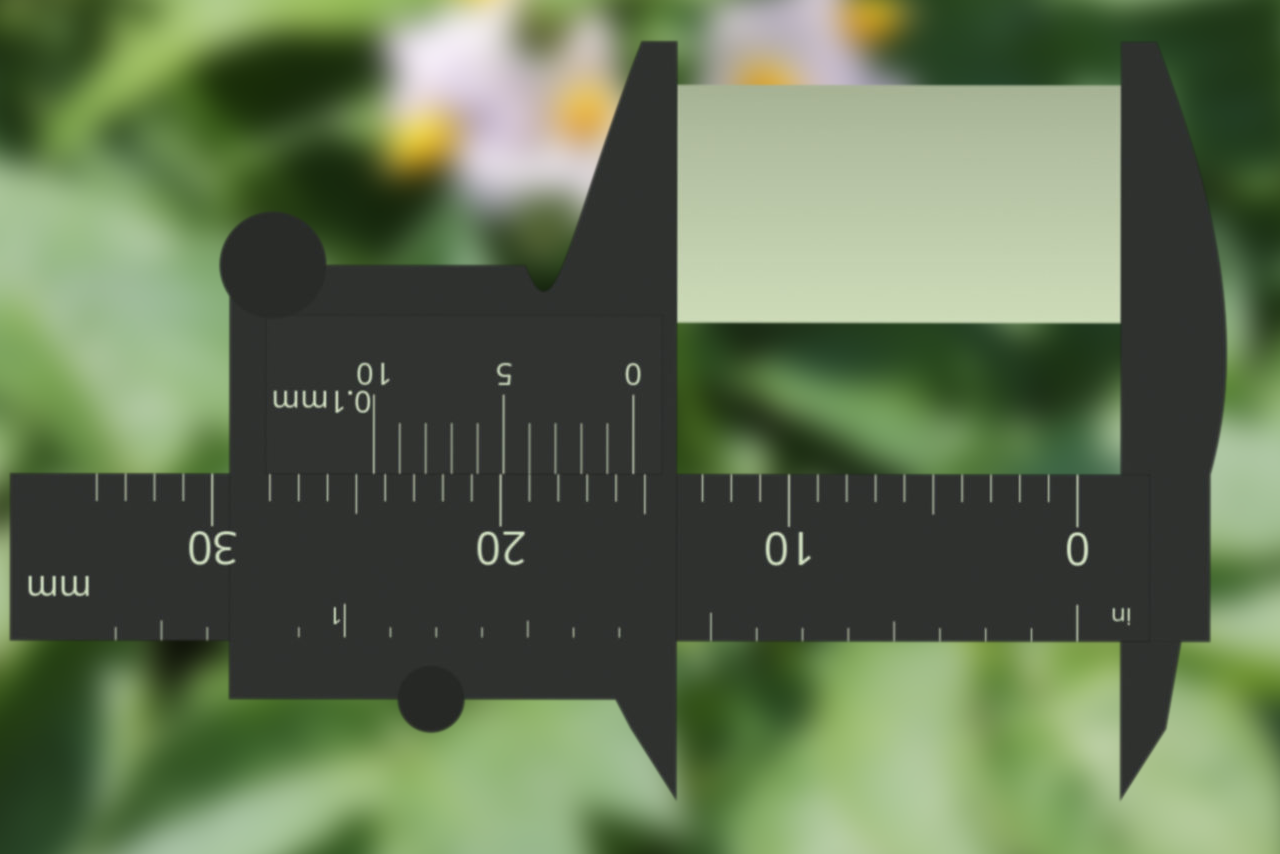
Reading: 15.4 mm
